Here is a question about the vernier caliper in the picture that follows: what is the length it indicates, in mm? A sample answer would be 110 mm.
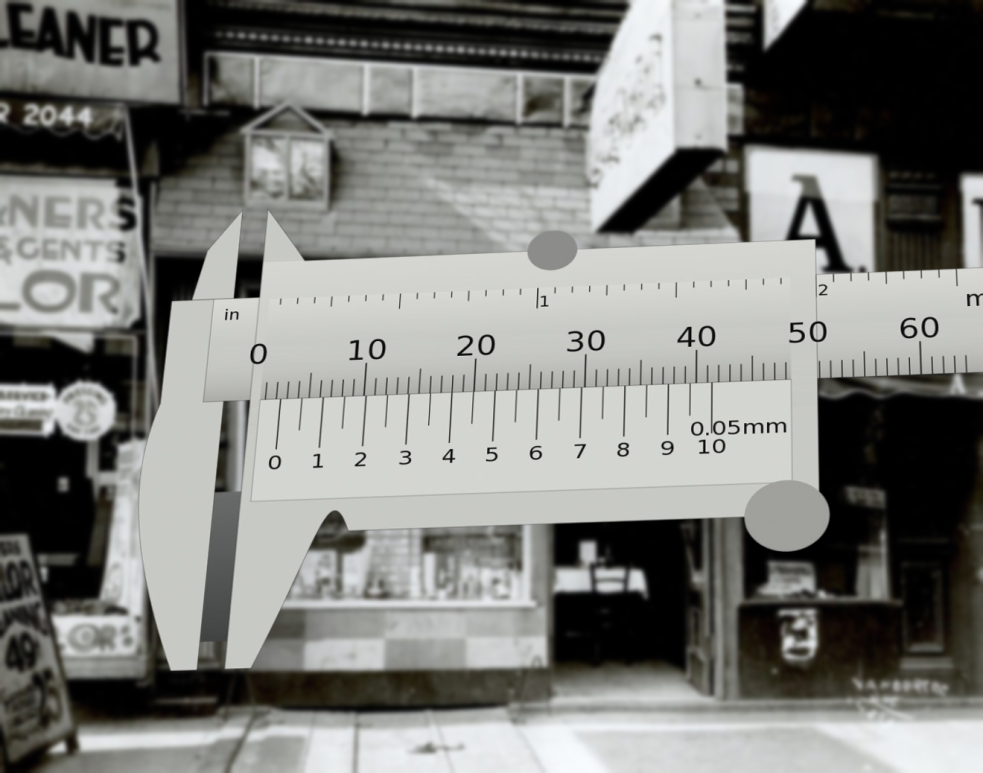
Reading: 2.4 mm
